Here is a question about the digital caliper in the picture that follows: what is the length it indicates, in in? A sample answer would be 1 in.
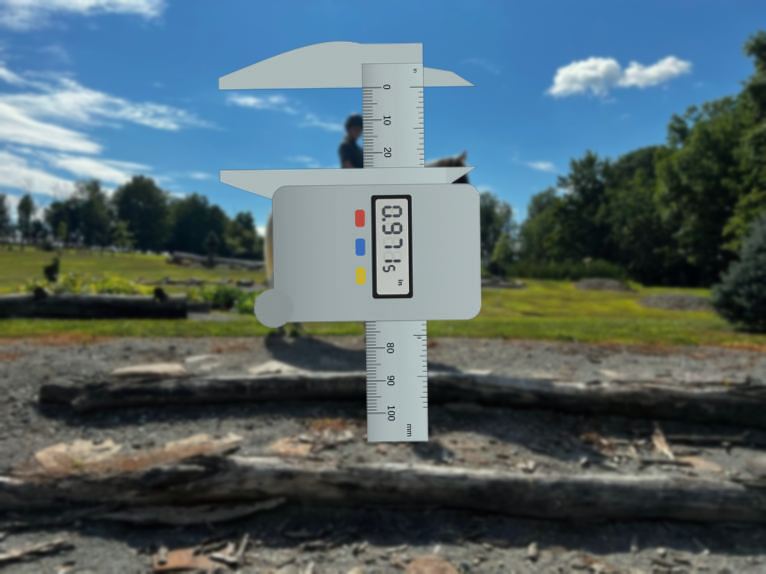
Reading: 0.9715 in
